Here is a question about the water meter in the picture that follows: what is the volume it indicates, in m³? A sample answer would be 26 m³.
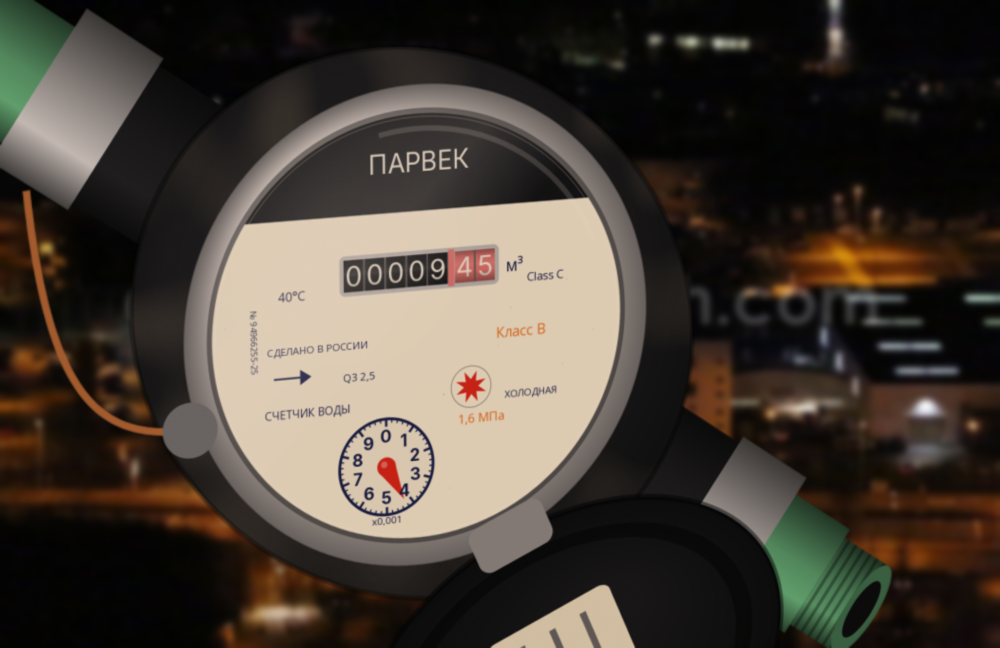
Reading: 9.454 m³
